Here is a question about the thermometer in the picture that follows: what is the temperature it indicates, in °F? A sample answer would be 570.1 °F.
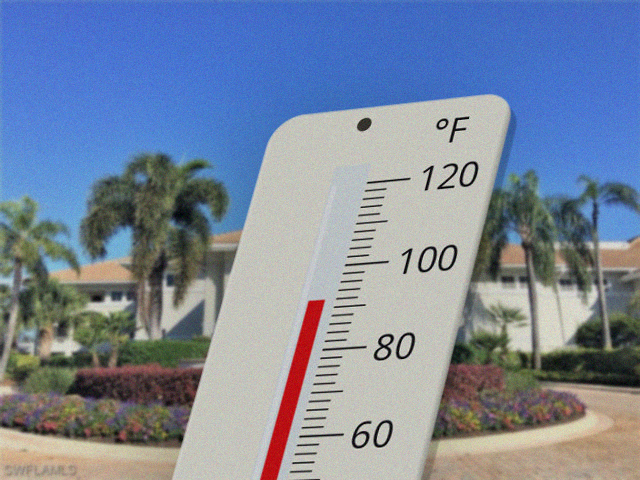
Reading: 92 °F
